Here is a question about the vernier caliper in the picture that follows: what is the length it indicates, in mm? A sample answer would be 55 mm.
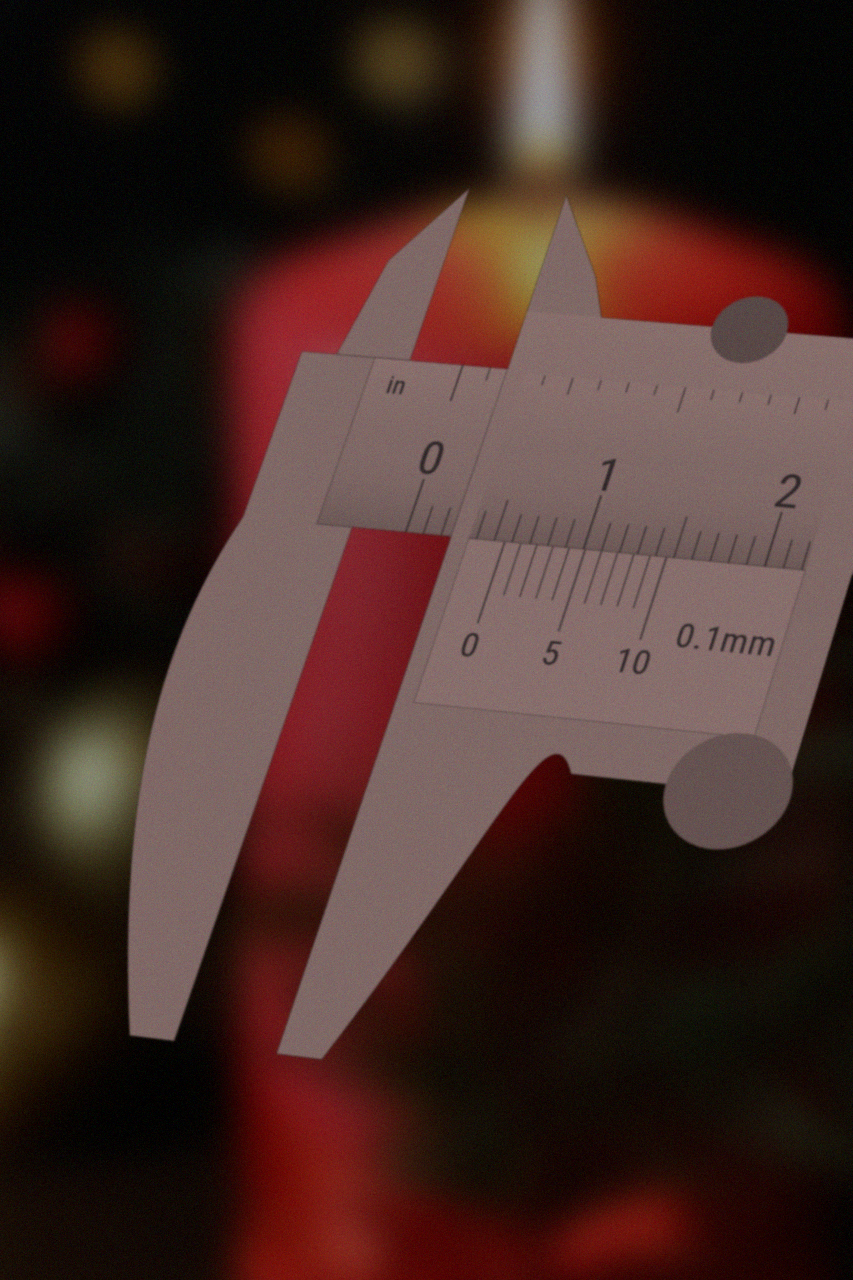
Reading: 5.6 mm
